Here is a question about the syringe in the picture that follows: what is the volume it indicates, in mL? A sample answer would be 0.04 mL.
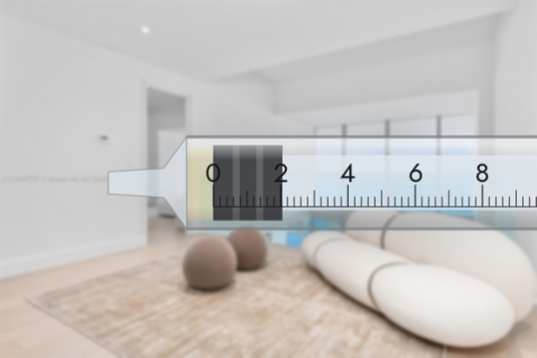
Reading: 0 mL
